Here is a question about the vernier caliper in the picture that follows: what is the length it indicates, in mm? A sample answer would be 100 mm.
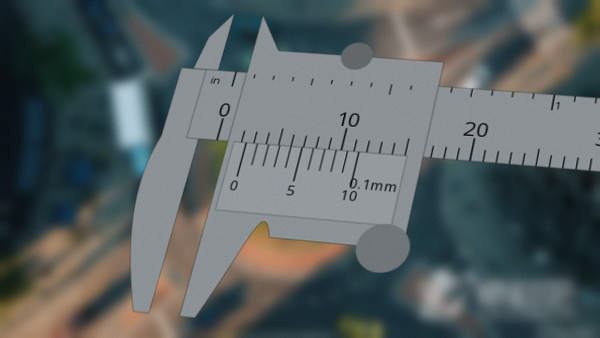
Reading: 2.4 mm
